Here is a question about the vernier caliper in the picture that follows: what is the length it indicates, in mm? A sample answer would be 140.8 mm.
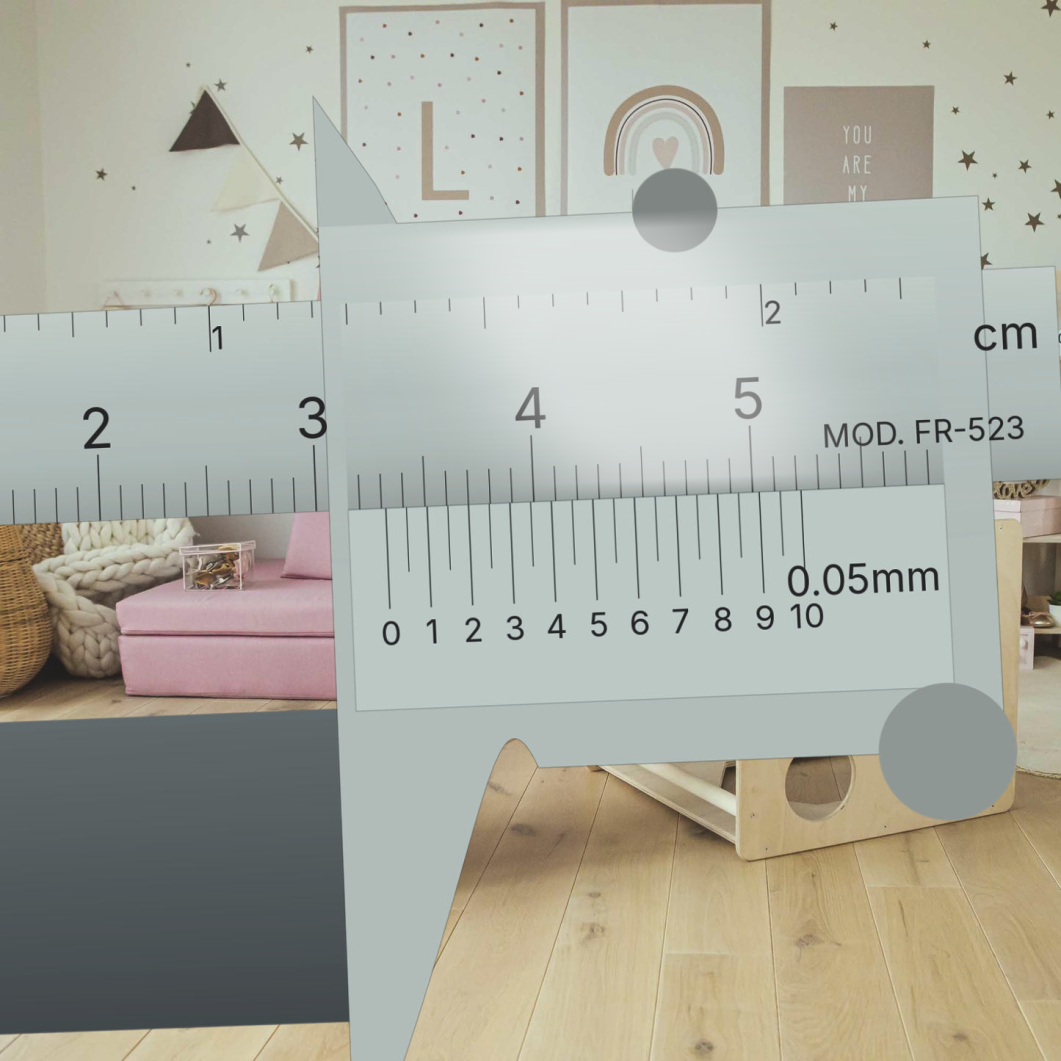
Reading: 33.20 mm
